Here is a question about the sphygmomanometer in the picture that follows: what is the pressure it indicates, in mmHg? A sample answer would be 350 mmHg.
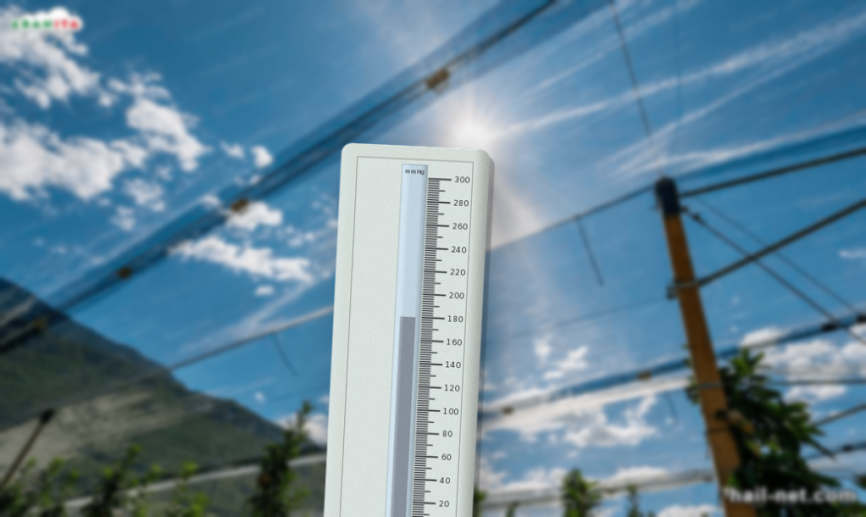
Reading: 180 mmHg
